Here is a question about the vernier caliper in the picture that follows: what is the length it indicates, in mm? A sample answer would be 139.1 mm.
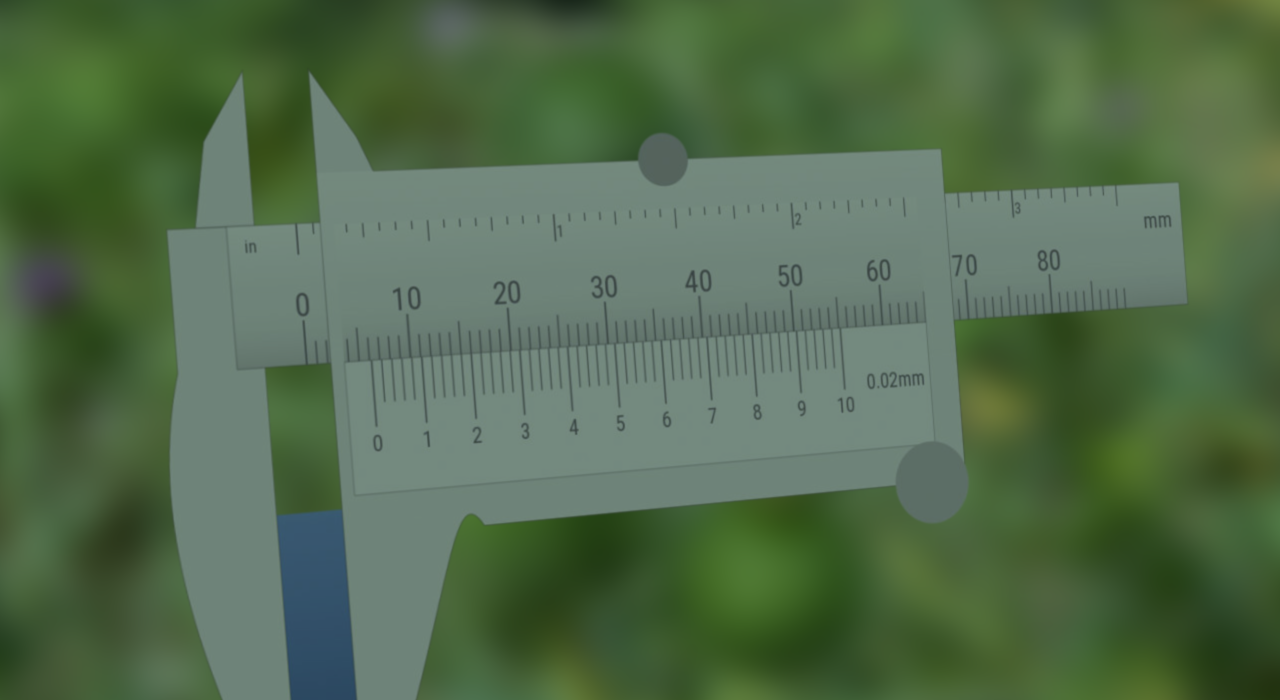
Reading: 6.2 mm
